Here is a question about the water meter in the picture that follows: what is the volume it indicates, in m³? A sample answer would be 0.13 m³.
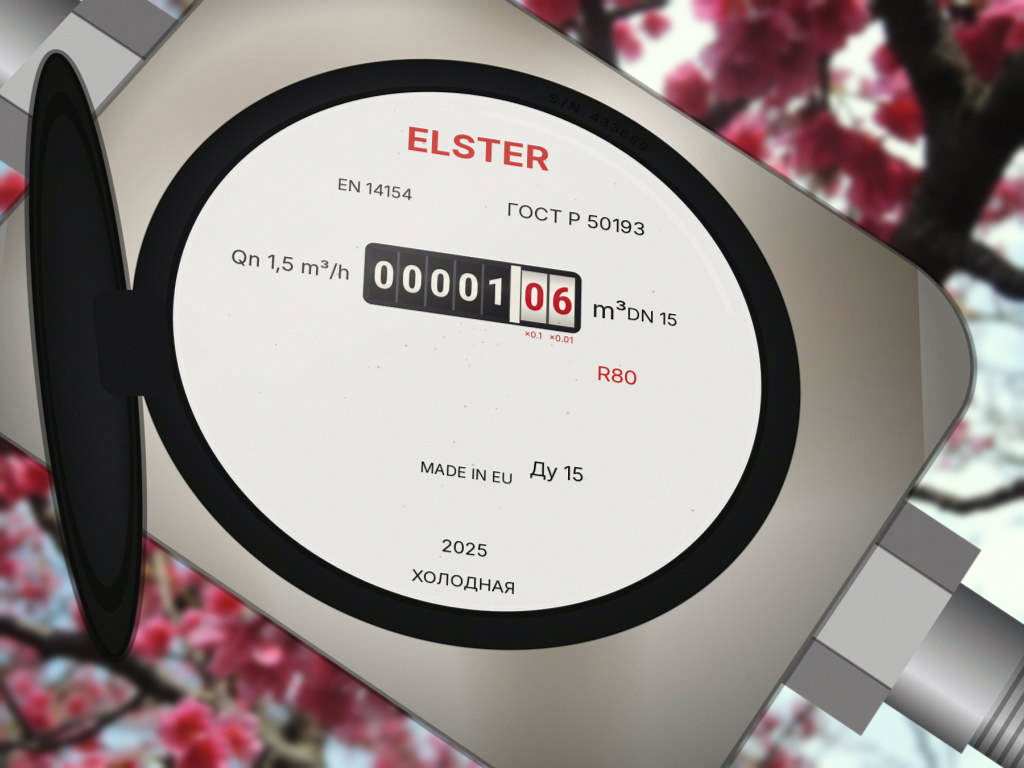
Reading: 1.06 m³
